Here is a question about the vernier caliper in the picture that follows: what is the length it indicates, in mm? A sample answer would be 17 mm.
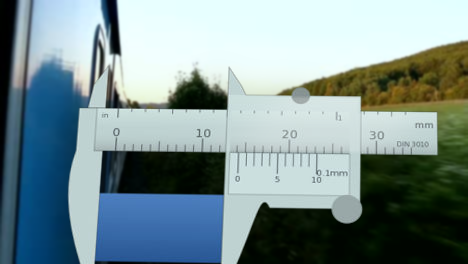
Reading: 14.2 mm
